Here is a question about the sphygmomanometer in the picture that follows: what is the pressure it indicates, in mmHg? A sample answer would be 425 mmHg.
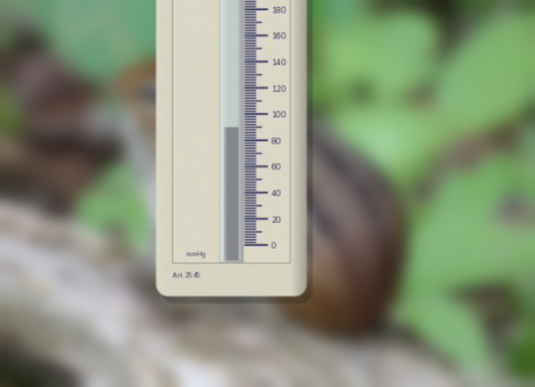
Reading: 90 mmHg
